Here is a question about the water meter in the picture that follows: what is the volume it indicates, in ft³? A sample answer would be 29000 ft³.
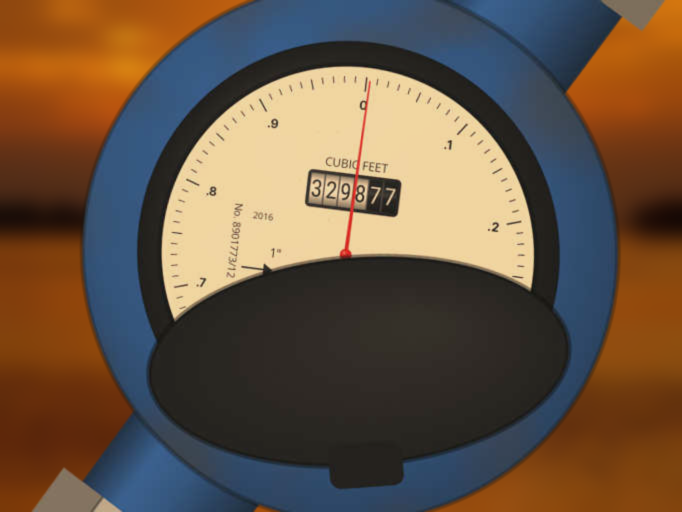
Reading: 329877.00 ft³
